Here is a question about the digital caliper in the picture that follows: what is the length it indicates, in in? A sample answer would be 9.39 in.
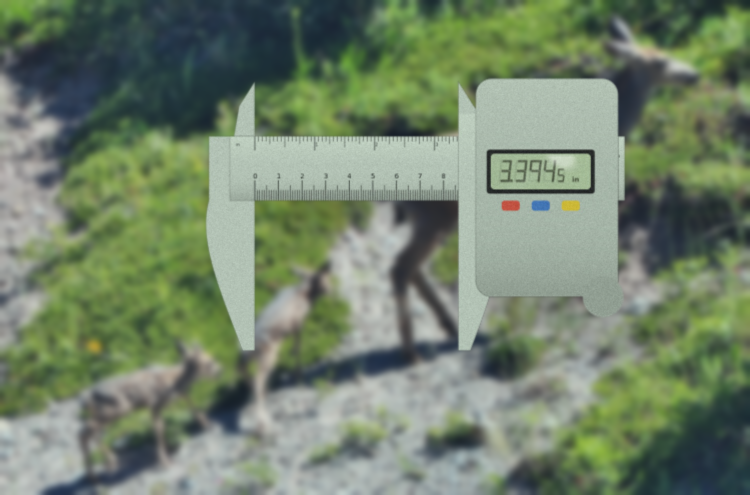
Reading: 3.3945 in
